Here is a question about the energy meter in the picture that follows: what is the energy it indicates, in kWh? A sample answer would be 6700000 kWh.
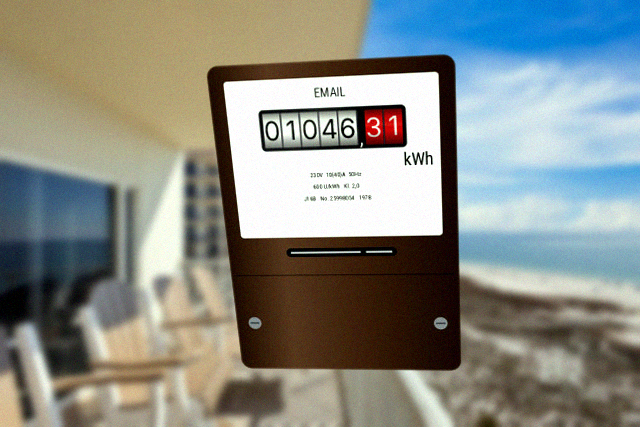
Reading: 1046.31 kWh
